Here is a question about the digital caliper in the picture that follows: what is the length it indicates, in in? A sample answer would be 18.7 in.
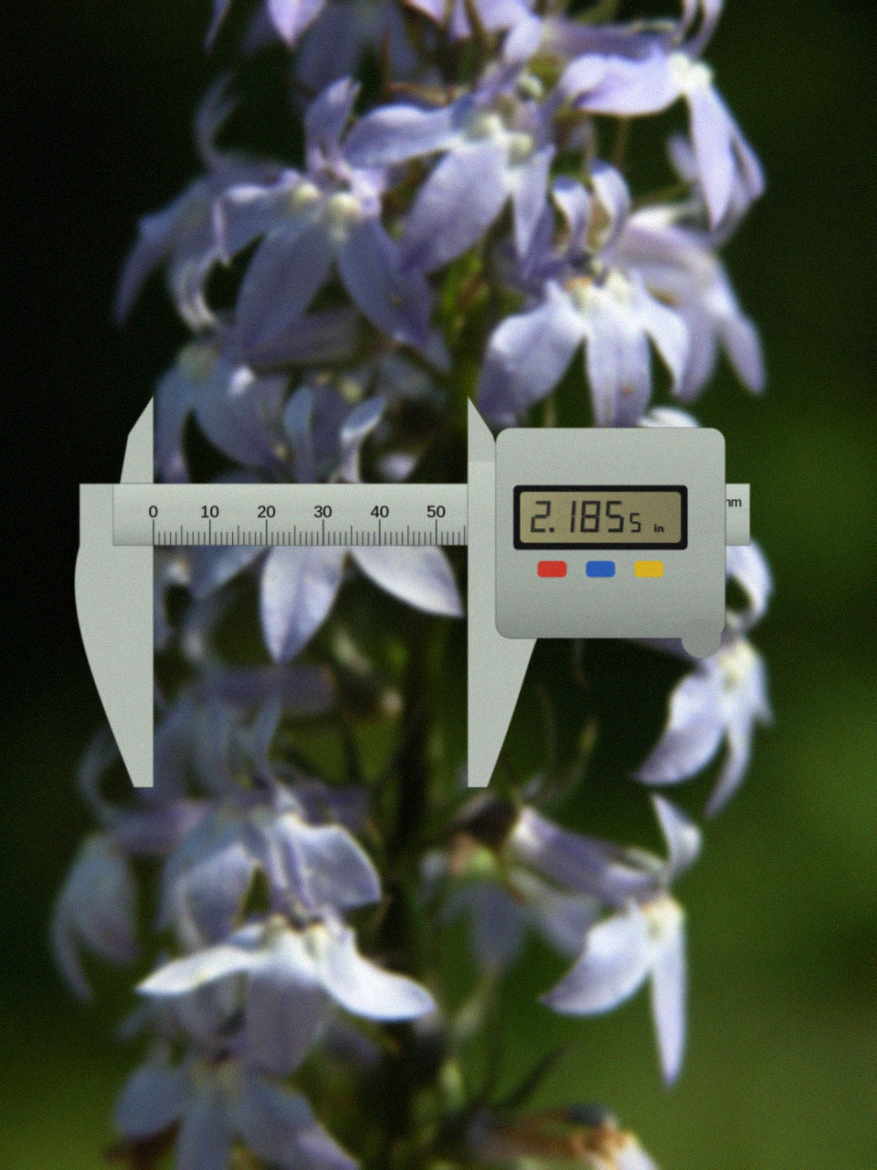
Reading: 2.1855 in
